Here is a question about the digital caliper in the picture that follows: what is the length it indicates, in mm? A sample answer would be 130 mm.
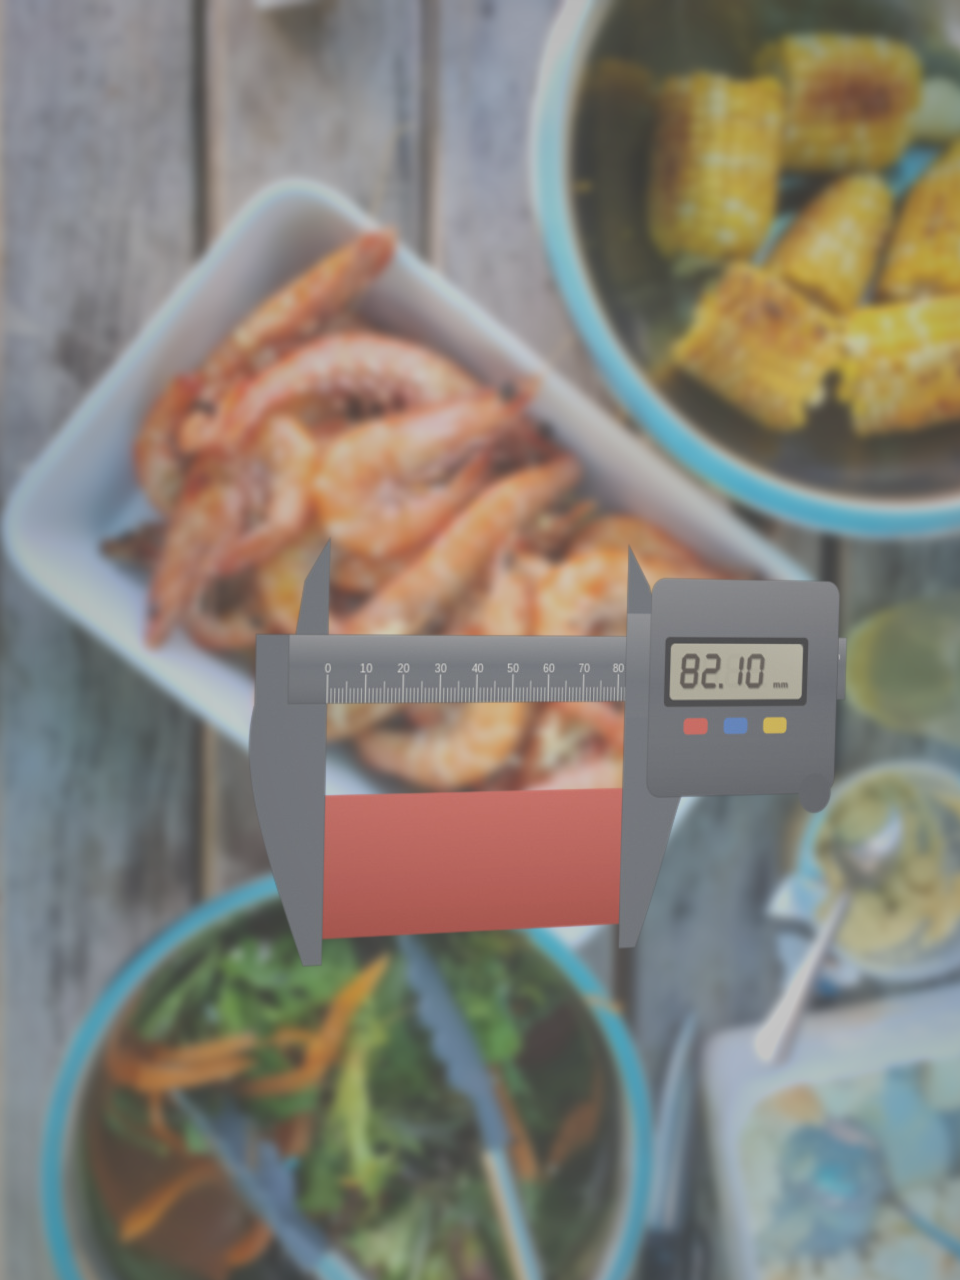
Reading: 82.10 mm
